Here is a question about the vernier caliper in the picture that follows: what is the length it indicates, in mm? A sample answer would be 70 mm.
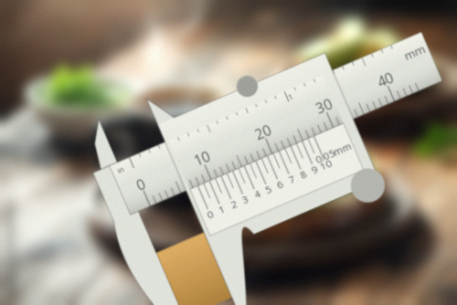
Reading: 7.8 mm
